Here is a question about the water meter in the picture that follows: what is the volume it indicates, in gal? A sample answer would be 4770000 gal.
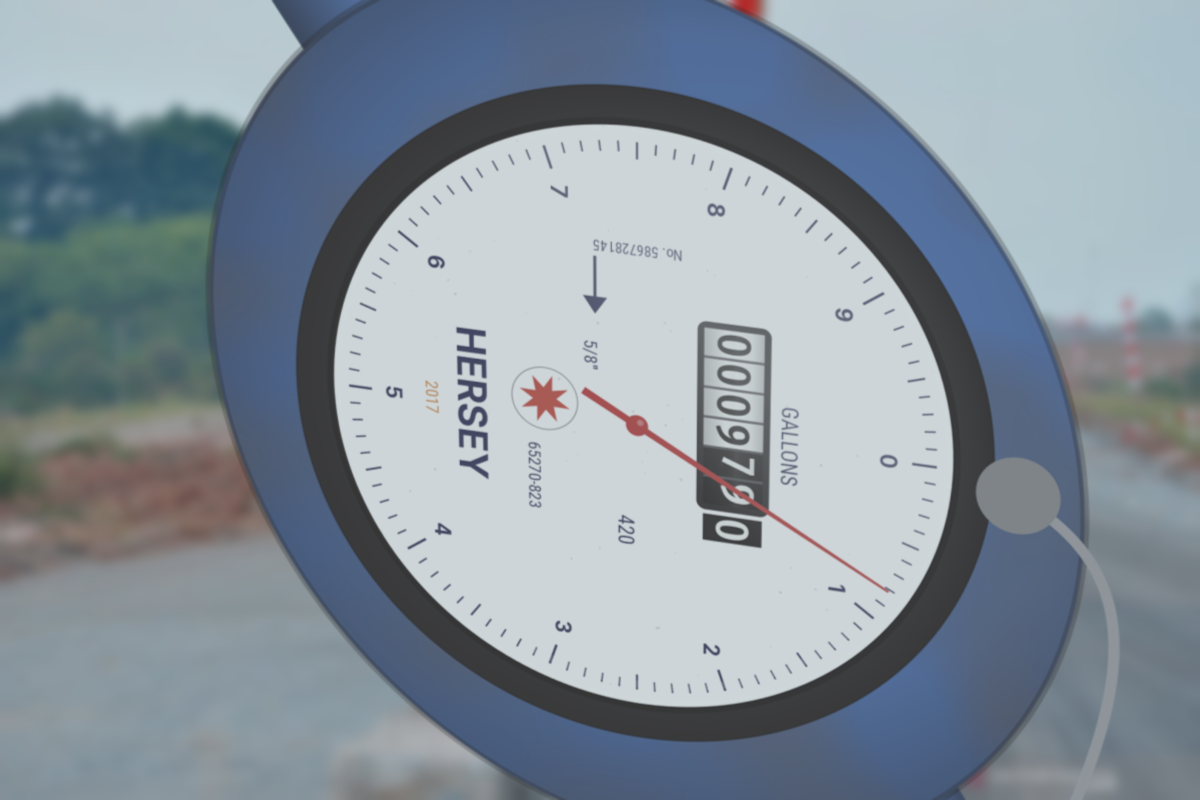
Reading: 9790.8 gal
